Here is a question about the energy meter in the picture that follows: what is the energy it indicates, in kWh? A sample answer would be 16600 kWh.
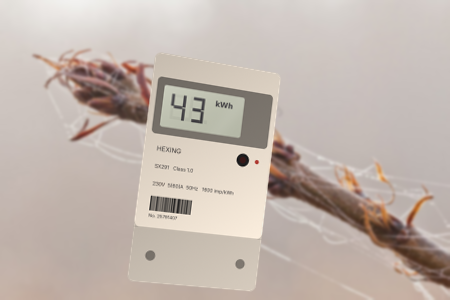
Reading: 43 kWh
